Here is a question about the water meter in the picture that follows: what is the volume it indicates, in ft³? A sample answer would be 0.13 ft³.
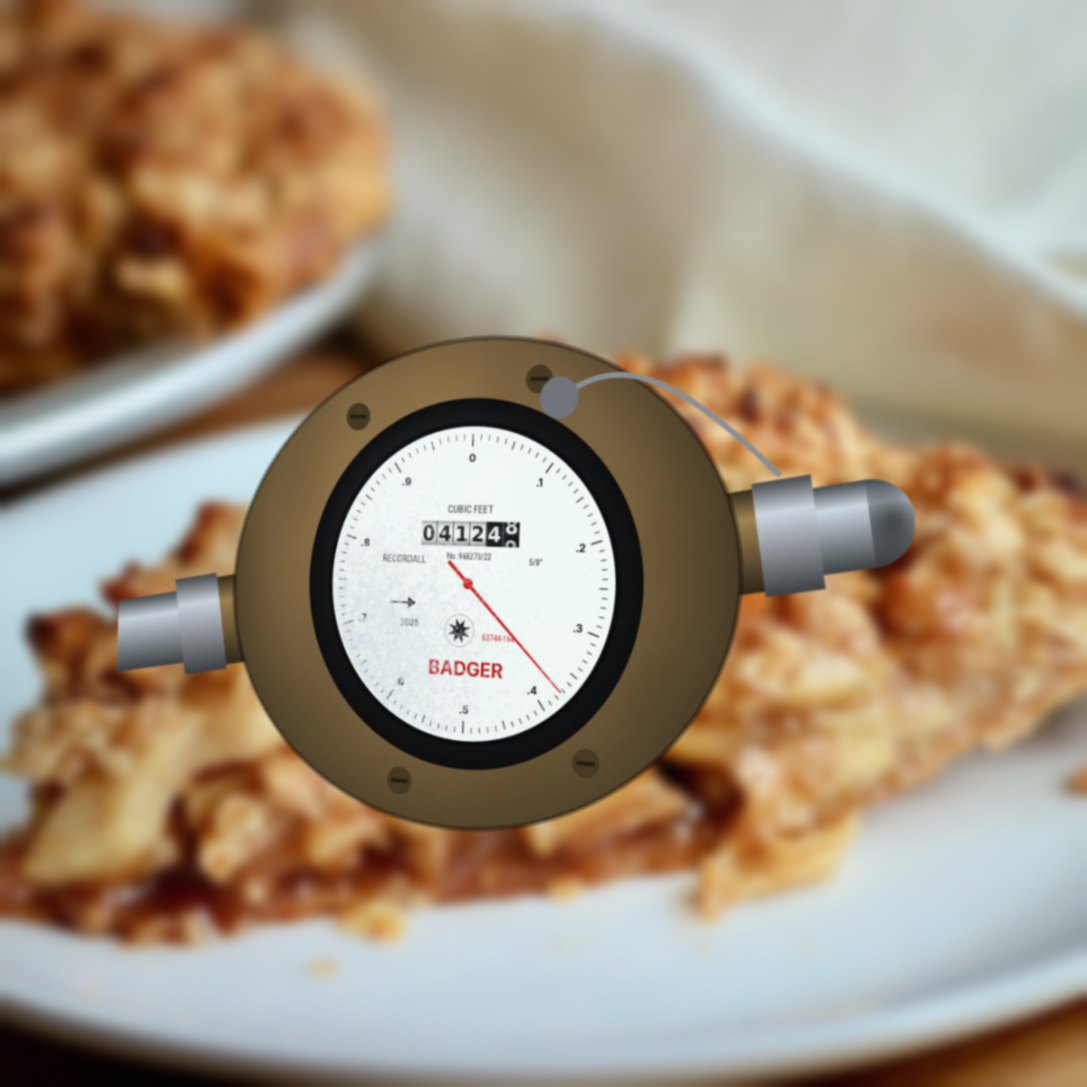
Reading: 41248.37 ft³
